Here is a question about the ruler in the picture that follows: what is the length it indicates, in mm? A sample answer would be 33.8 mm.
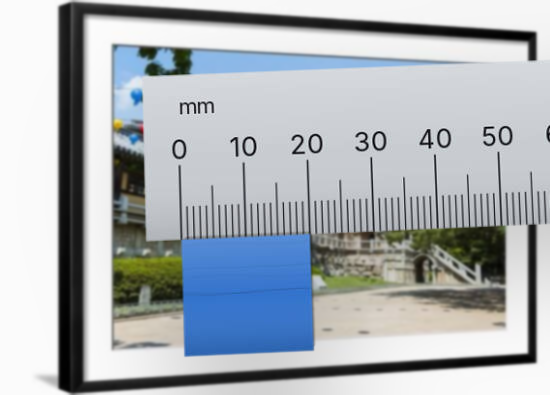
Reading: 20 mm
